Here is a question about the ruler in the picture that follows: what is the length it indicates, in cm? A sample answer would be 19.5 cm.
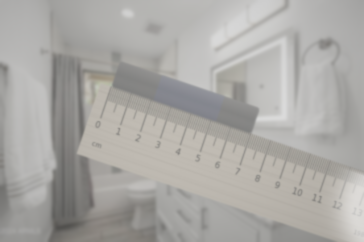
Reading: 7 cm
